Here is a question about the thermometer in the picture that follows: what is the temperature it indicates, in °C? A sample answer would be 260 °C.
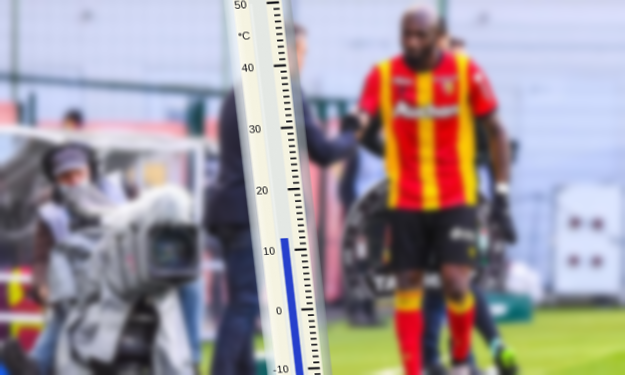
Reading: 12 °C
